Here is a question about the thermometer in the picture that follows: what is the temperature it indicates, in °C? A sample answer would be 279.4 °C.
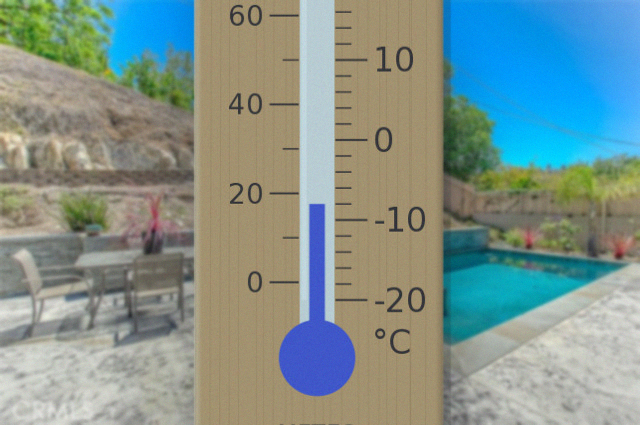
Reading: -8 °C
